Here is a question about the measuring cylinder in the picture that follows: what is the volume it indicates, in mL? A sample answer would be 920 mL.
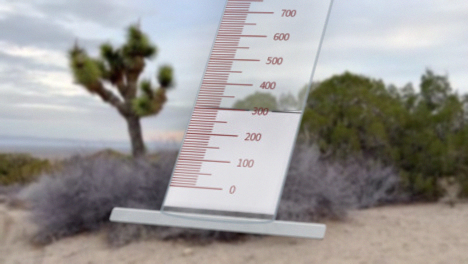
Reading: 300 mL
